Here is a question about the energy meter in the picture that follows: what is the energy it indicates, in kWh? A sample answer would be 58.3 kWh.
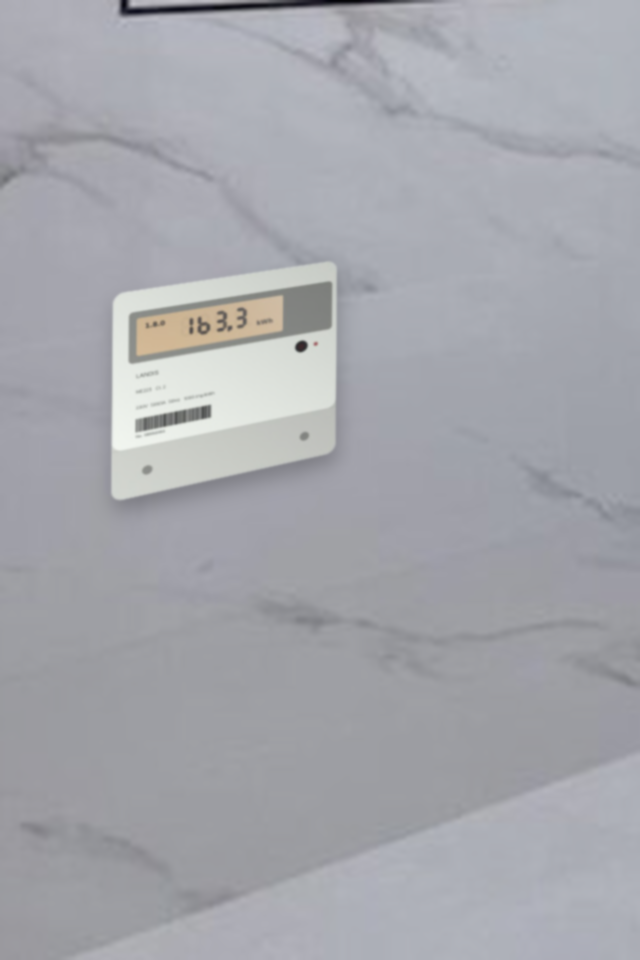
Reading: 163.3 kWh
